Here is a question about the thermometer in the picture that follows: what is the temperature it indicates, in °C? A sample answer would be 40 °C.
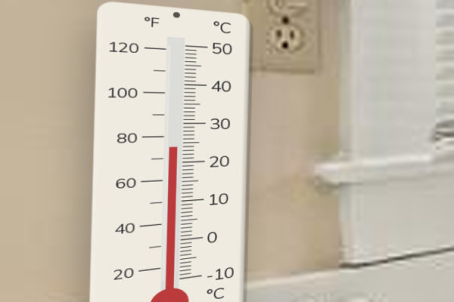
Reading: 24 °C
